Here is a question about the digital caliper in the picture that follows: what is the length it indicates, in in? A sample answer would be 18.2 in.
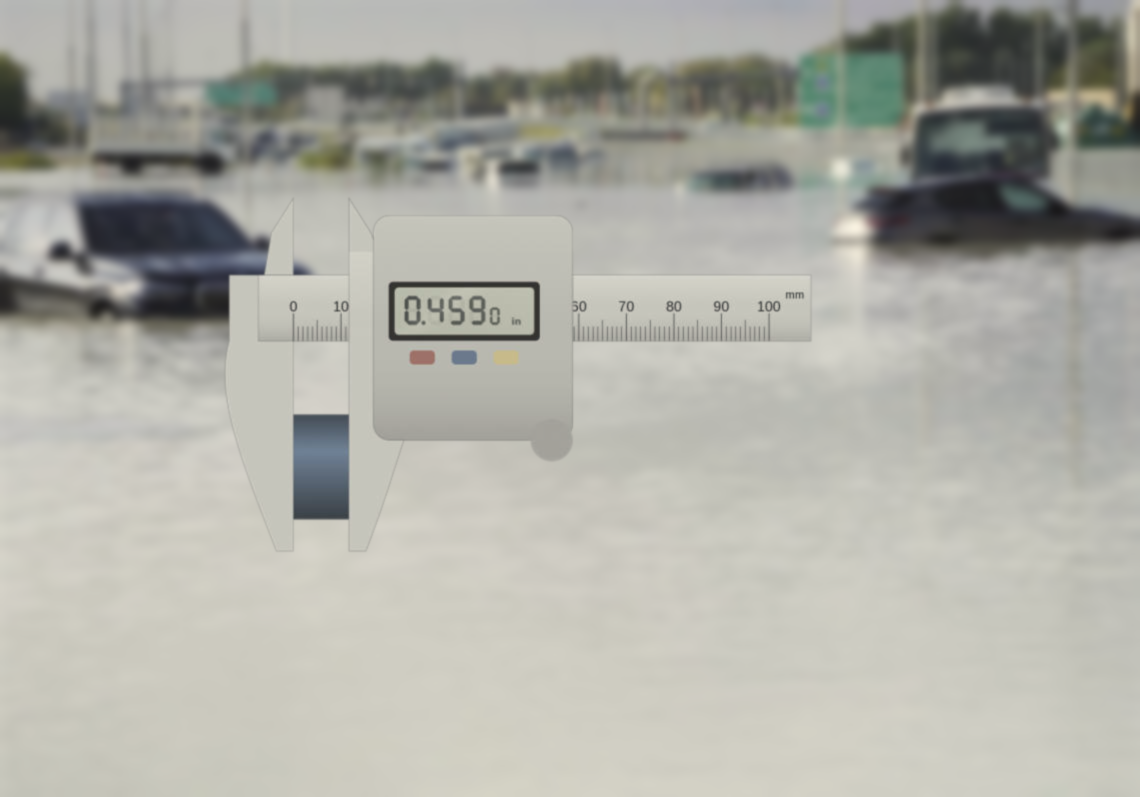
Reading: 0.4590 in
